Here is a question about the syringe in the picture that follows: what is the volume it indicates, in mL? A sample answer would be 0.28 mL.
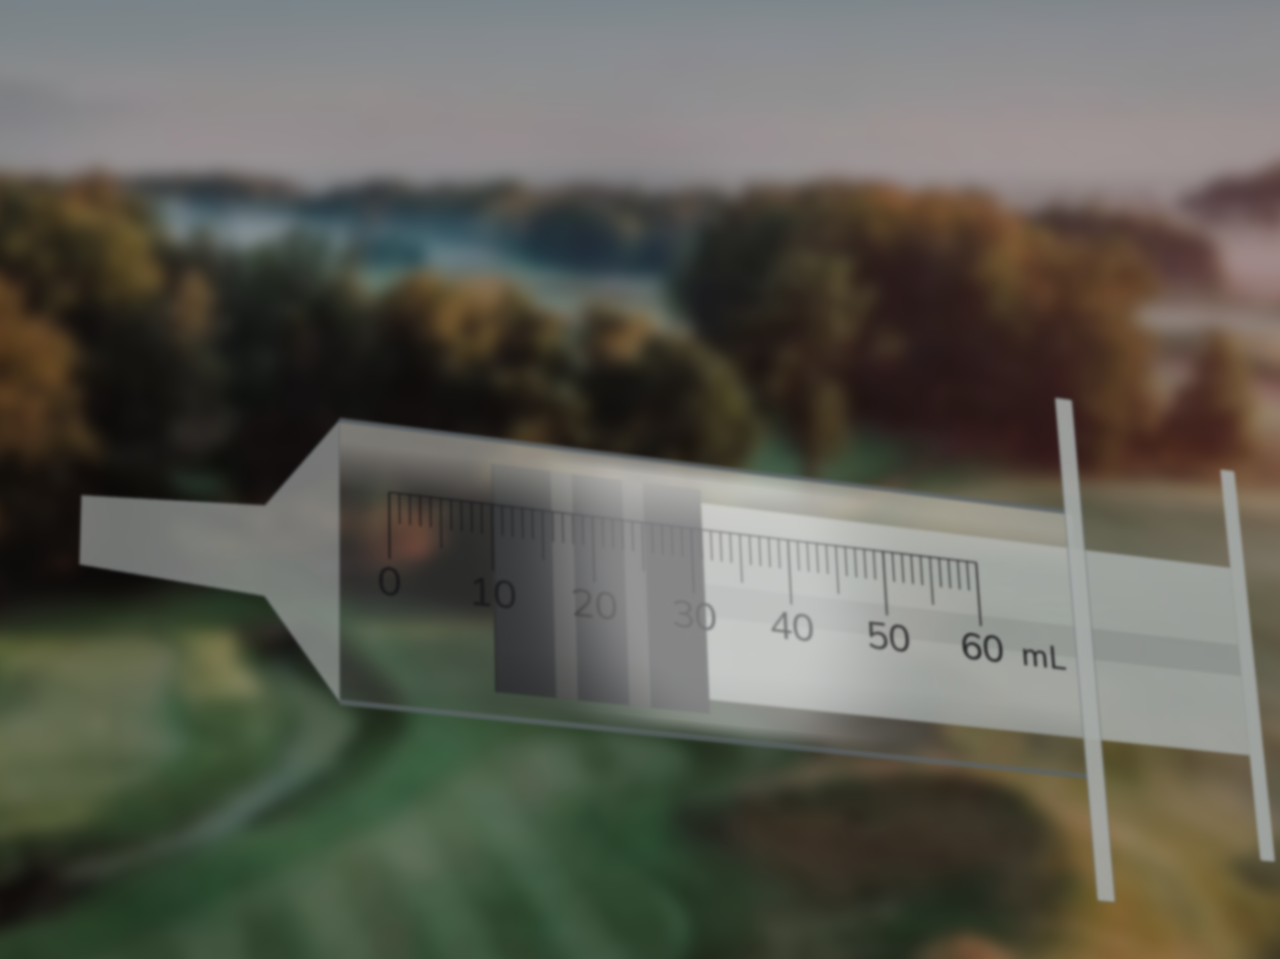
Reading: 10 mL
